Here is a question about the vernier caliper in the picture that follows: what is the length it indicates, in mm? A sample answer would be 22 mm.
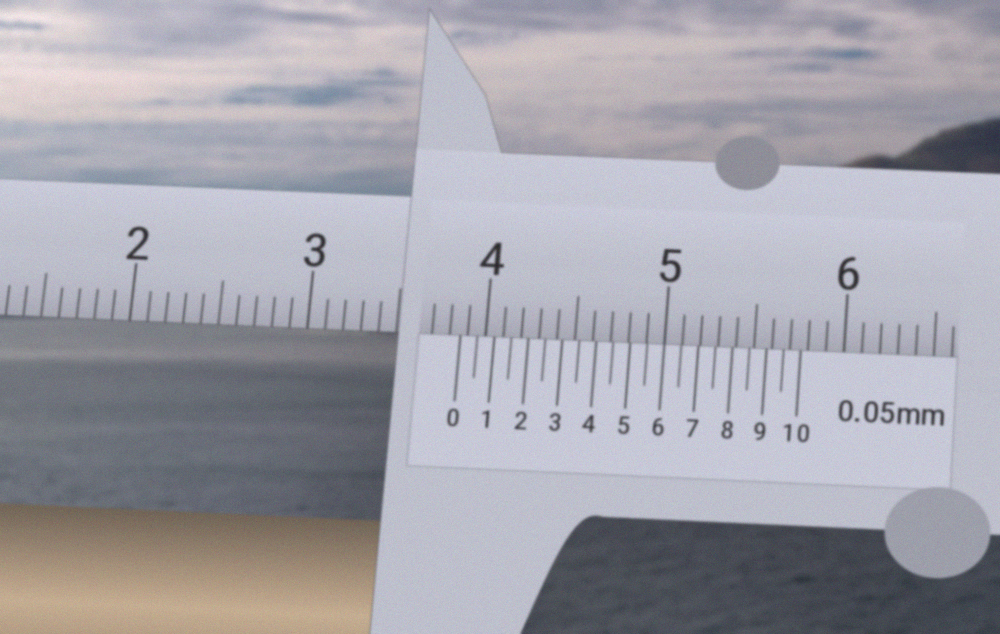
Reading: 38.6 mm
